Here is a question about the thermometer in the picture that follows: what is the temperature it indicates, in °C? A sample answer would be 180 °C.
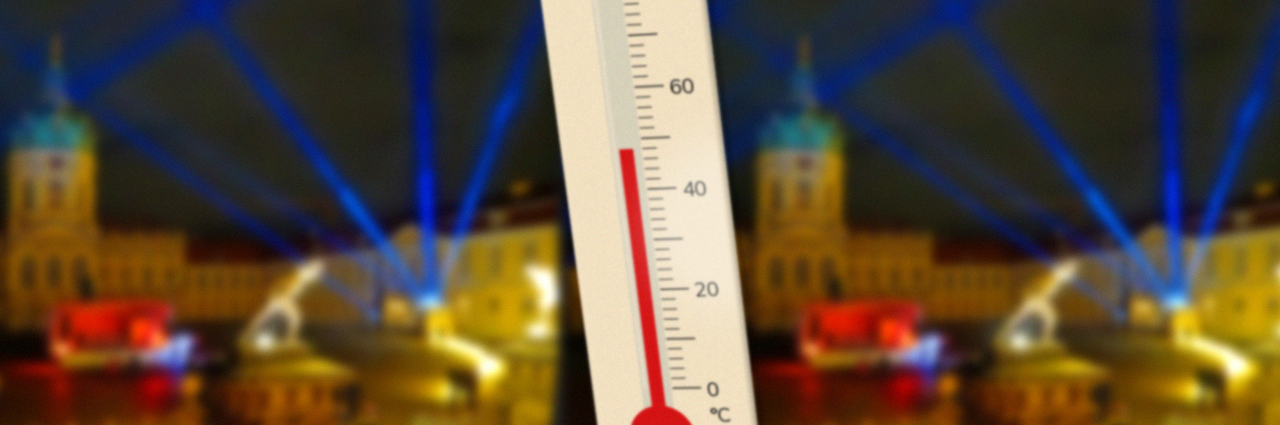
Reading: 48 °C
